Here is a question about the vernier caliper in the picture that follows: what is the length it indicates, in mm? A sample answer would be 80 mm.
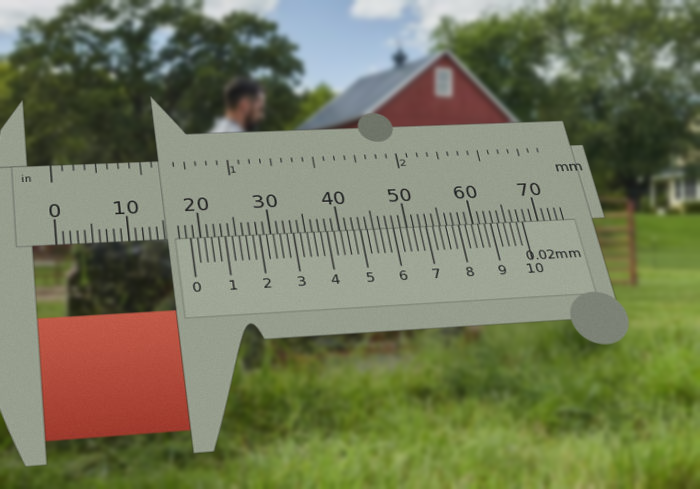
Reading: 18.6 mm
